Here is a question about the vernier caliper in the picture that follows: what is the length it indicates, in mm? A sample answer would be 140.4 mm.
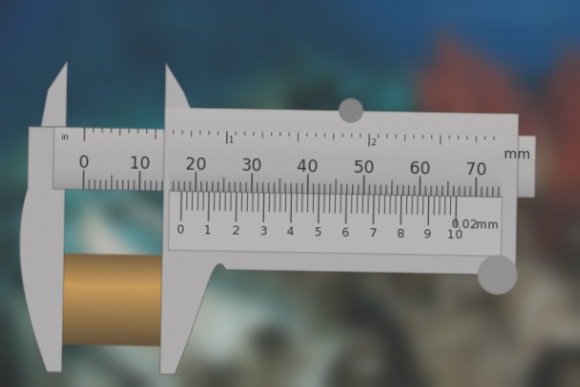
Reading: 17.5 mm
